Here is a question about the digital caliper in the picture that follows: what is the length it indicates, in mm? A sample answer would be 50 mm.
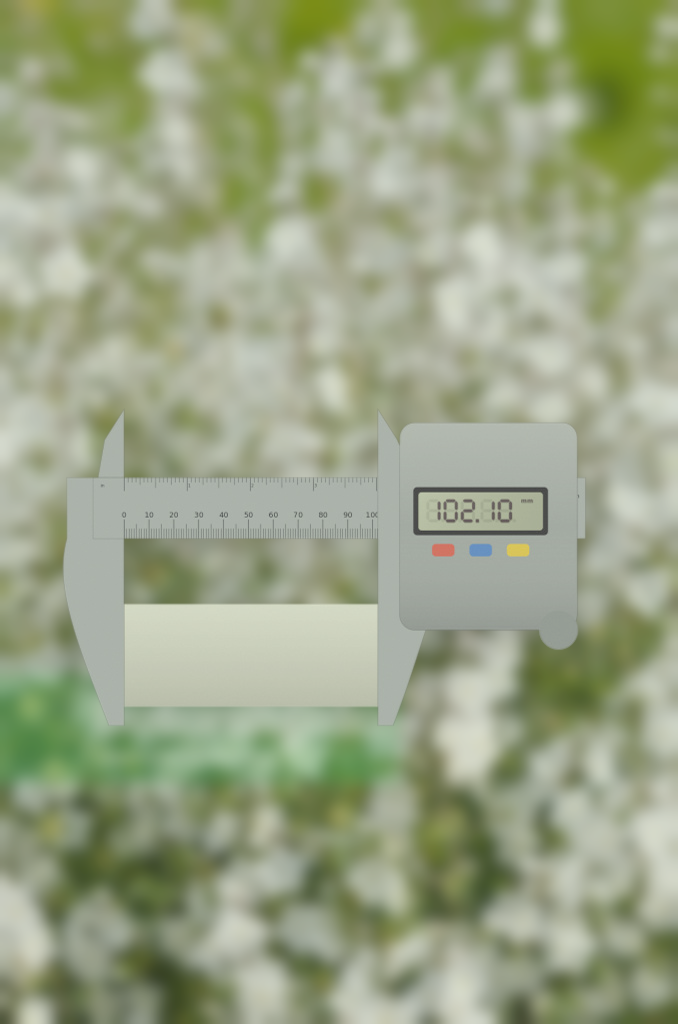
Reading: 102.10 mm
